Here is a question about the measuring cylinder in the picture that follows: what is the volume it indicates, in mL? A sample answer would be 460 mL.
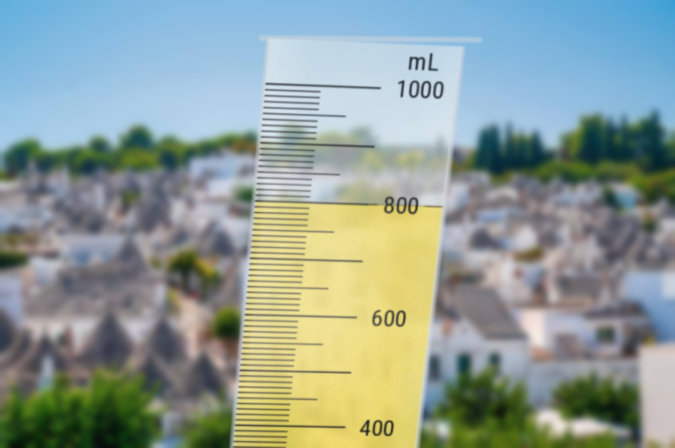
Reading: 800 mL
